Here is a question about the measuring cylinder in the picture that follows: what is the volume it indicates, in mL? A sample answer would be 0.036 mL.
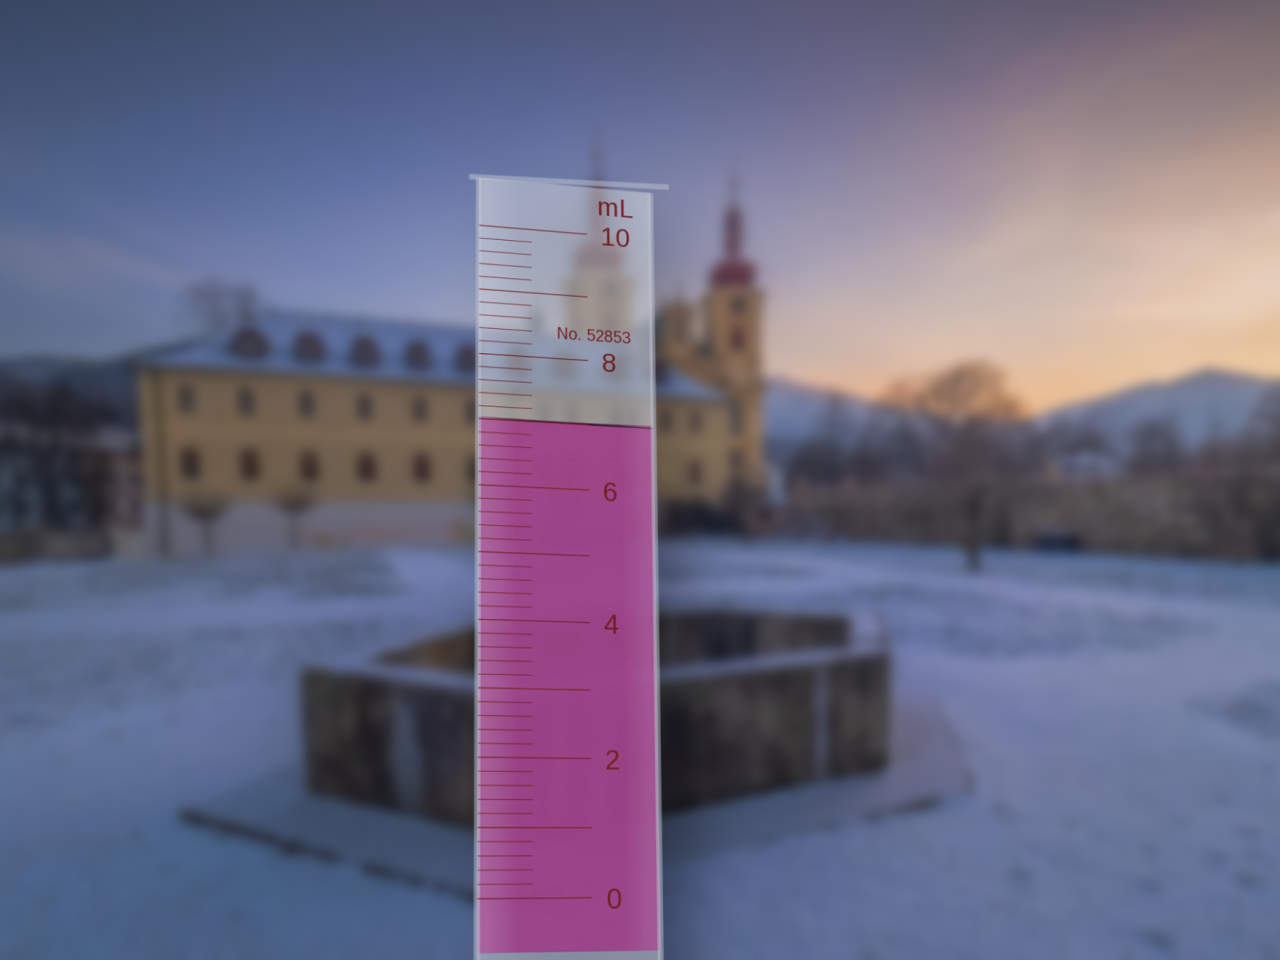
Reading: 7 mL
